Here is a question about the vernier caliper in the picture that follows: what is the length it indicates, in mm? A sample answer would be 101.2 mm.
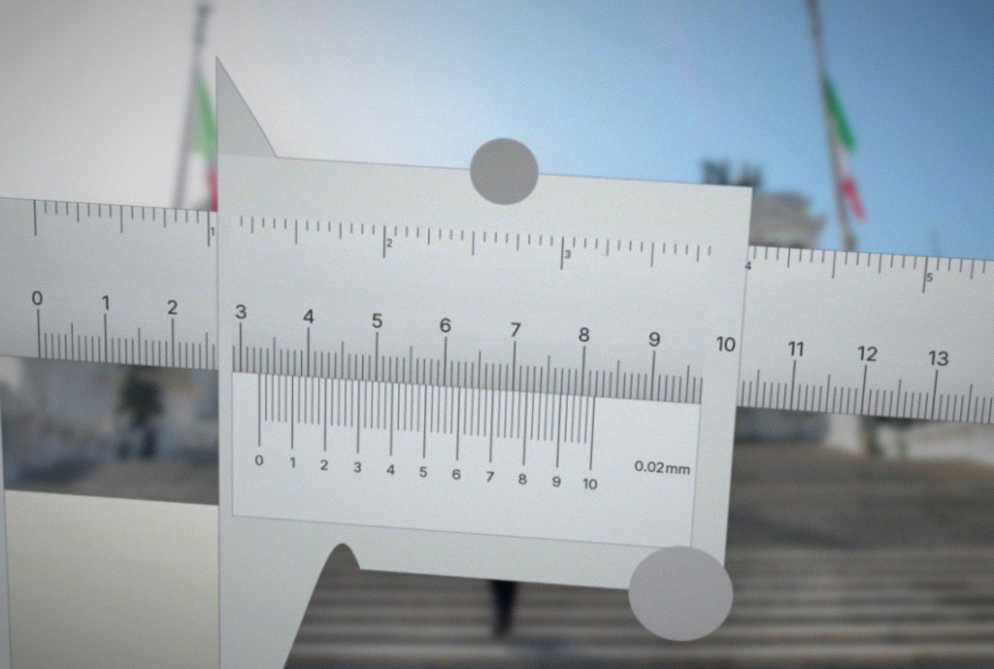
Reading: 32.8 mm
